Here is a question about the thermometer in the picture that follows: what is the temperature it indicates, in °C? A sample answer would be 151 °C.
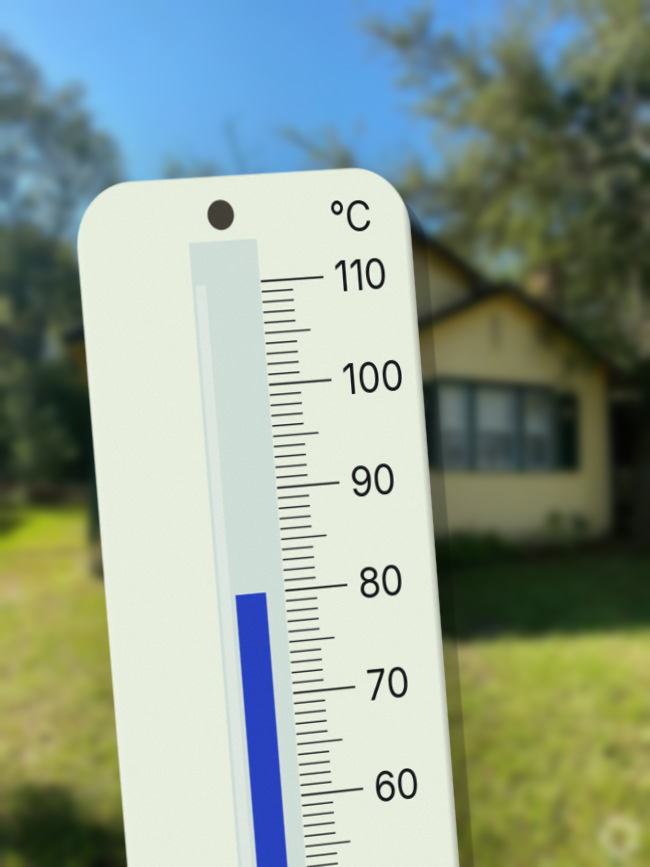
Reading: 80 °C
